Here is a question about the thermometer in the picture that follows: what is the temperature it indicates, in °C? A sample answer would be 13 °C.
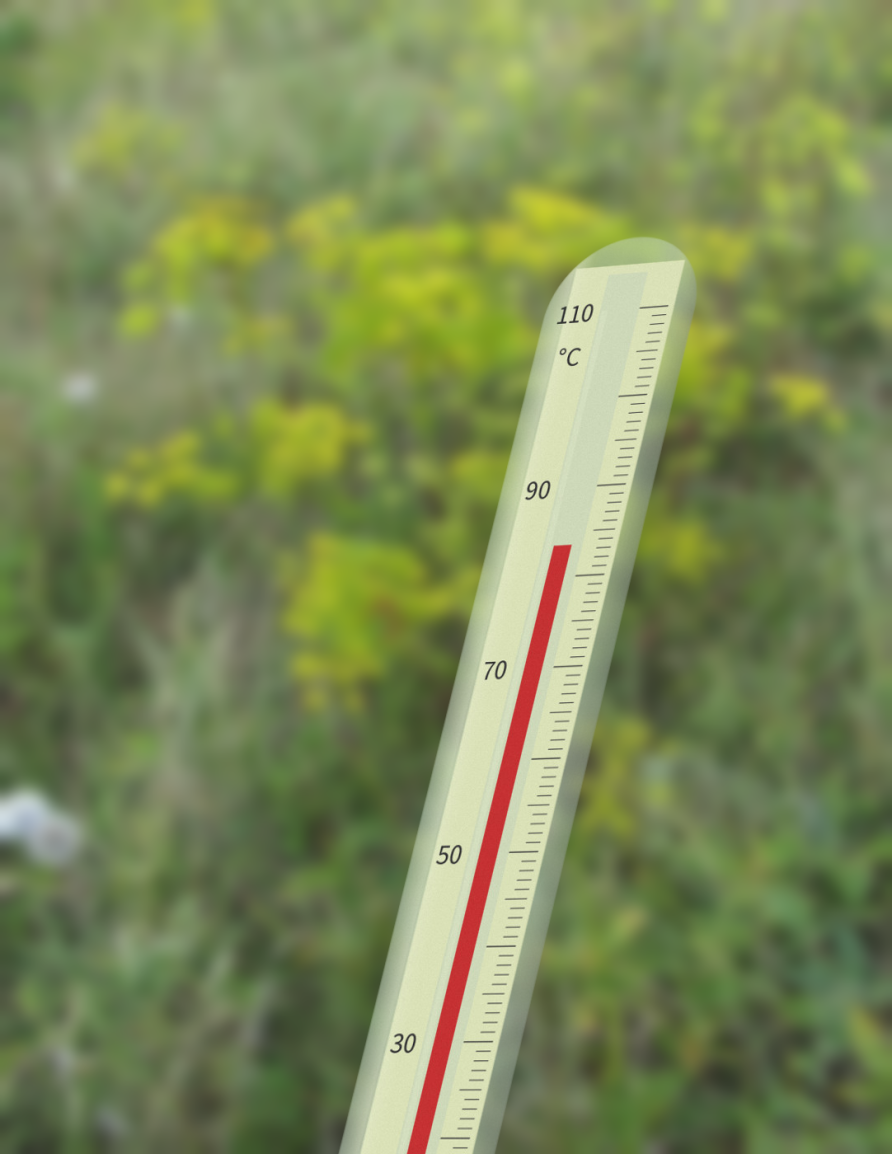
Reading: 83.5 °C
